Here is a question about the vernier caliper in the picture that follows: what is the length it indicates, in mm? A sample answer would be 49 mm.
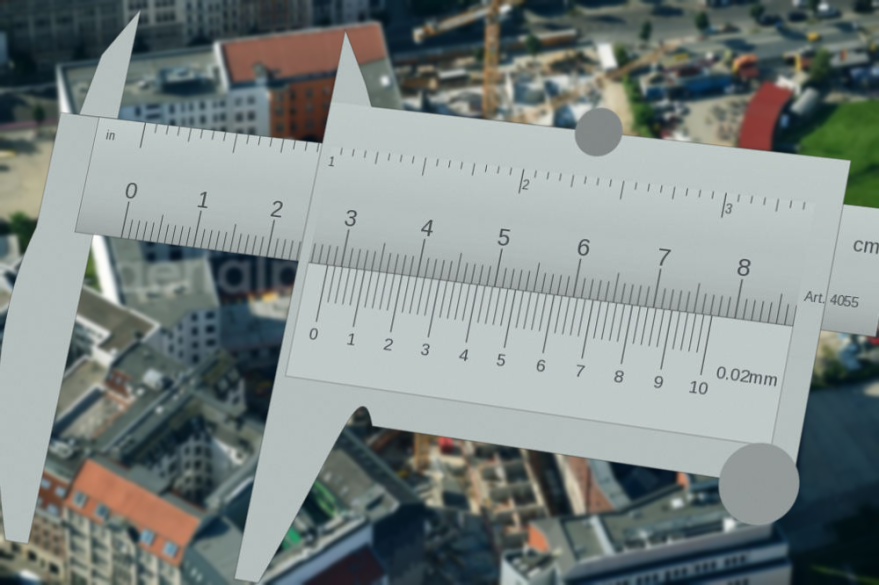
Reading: 28.2 mm
